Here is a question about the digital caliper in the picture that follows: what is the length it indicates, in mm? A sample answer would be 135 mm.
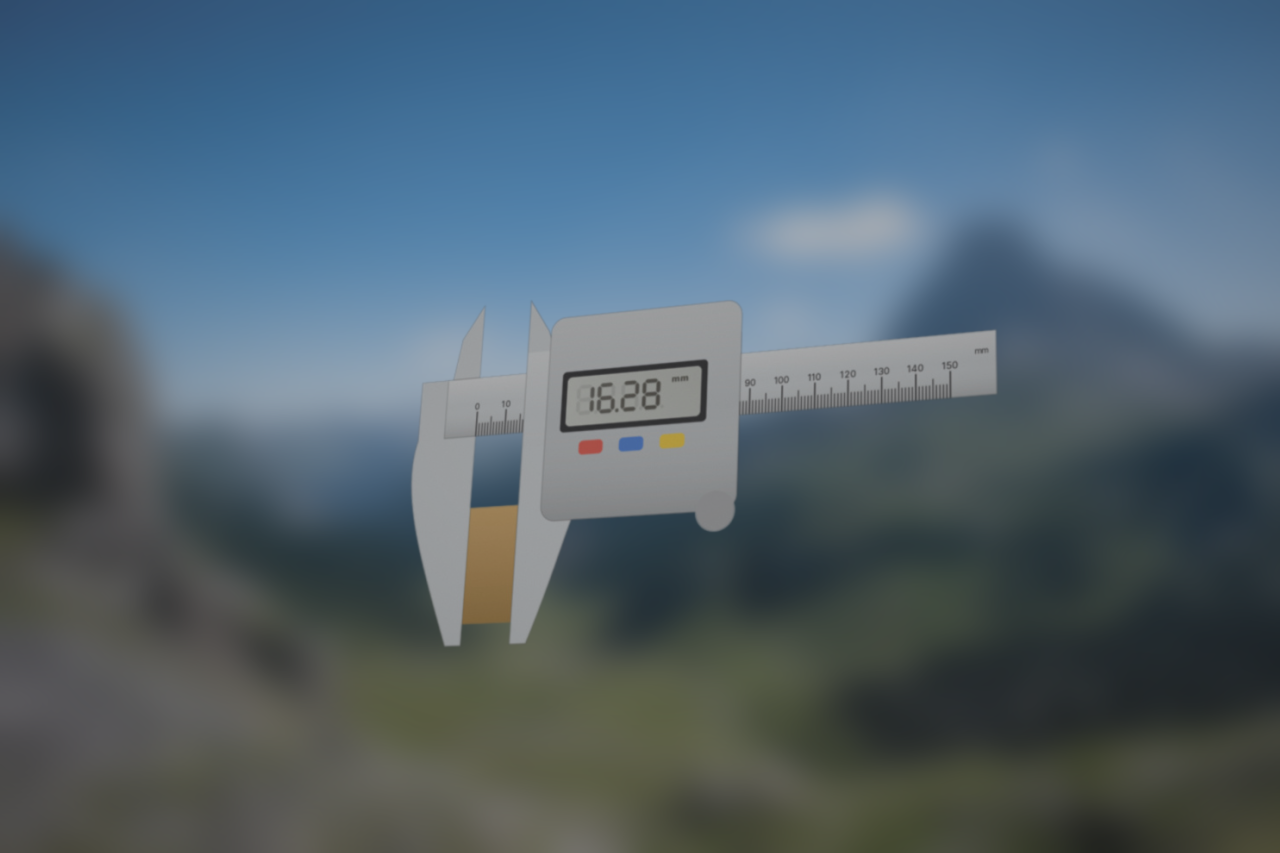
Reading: 16.28 mm
